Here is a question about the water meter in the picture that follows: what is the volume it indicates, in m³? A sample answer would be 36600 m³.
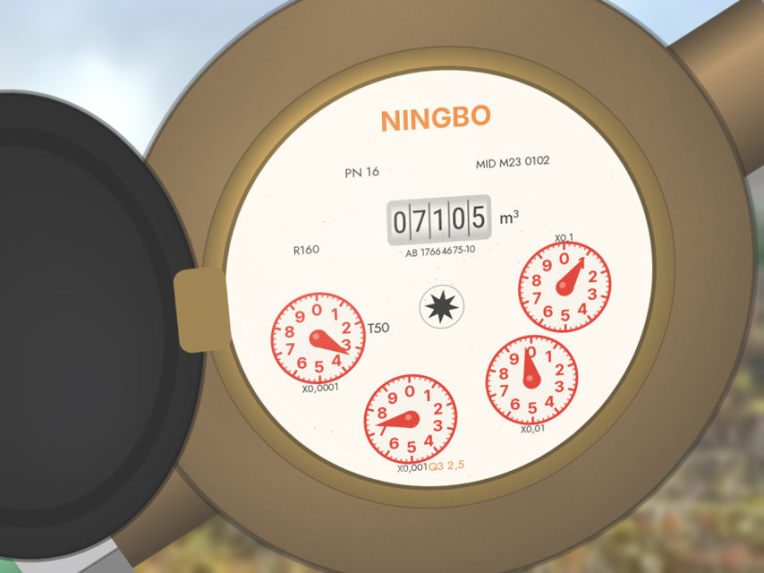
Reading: 7105.0973 m³
